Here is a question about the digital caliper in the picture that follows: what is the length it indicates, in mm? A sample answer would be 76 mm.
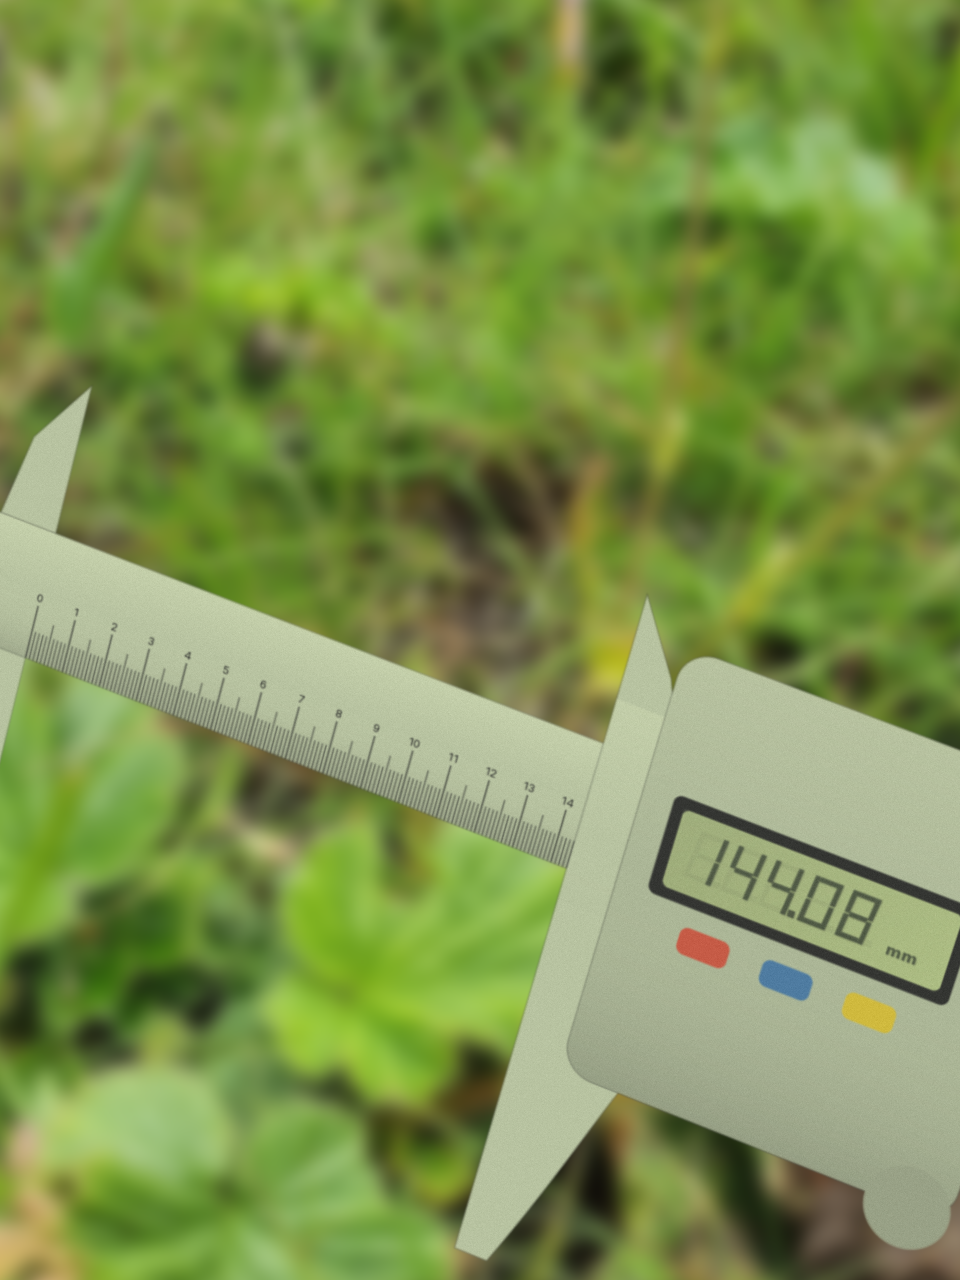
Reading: 144.08 mm
